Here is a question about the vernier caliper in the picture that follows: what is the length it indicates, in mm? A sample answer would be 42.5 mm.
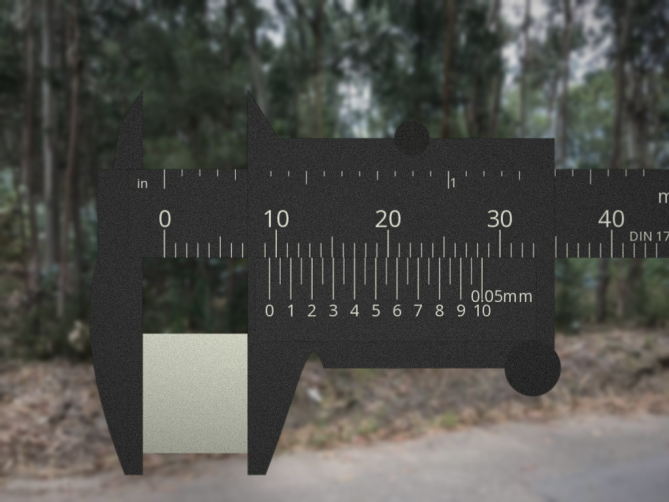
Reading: 9.4 mm
